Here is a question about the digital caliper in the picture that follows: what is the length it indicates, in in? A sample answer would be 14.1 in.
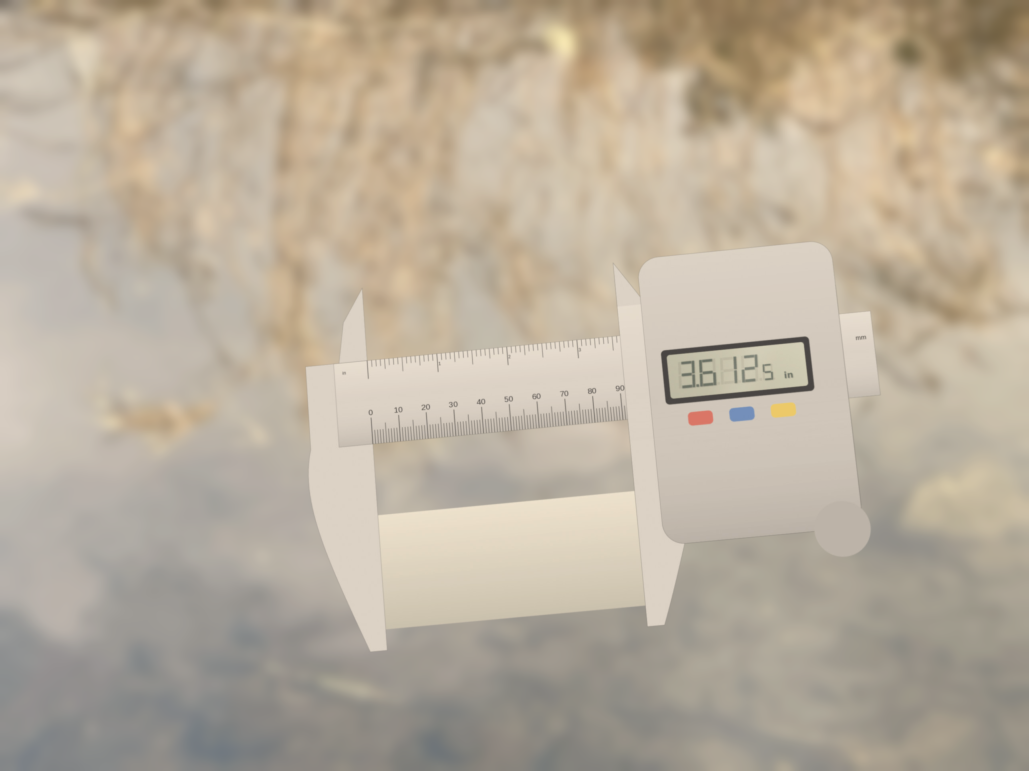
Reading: 3.6125 in
